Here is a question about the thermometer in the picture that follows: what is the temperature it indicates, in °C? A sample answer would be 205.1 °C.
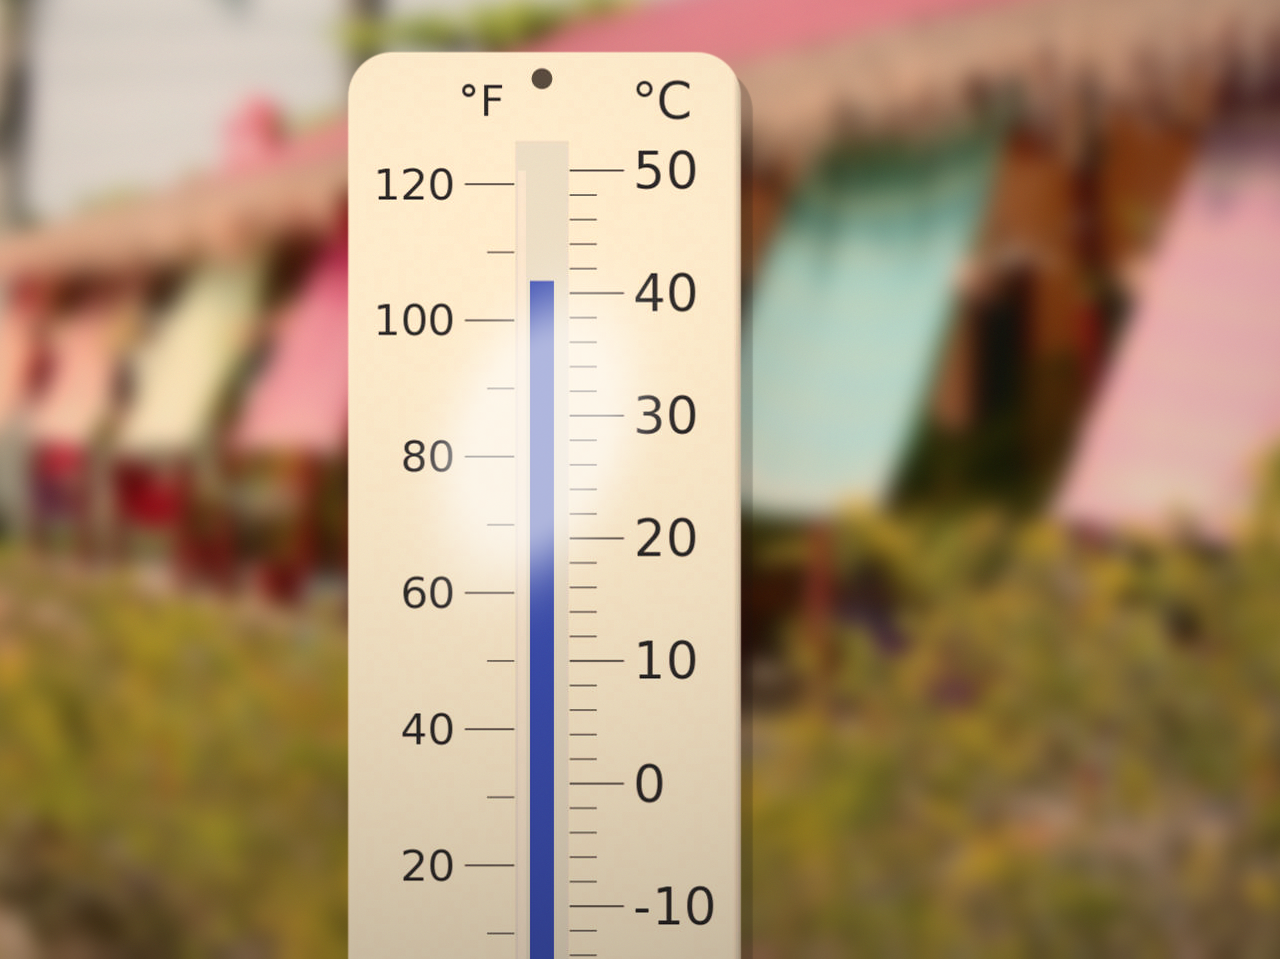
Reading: 41 °C
